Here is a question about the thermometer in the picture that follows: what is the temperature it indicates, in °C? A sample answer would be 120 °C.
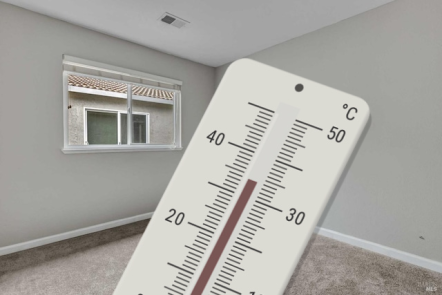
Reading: 34 °C
